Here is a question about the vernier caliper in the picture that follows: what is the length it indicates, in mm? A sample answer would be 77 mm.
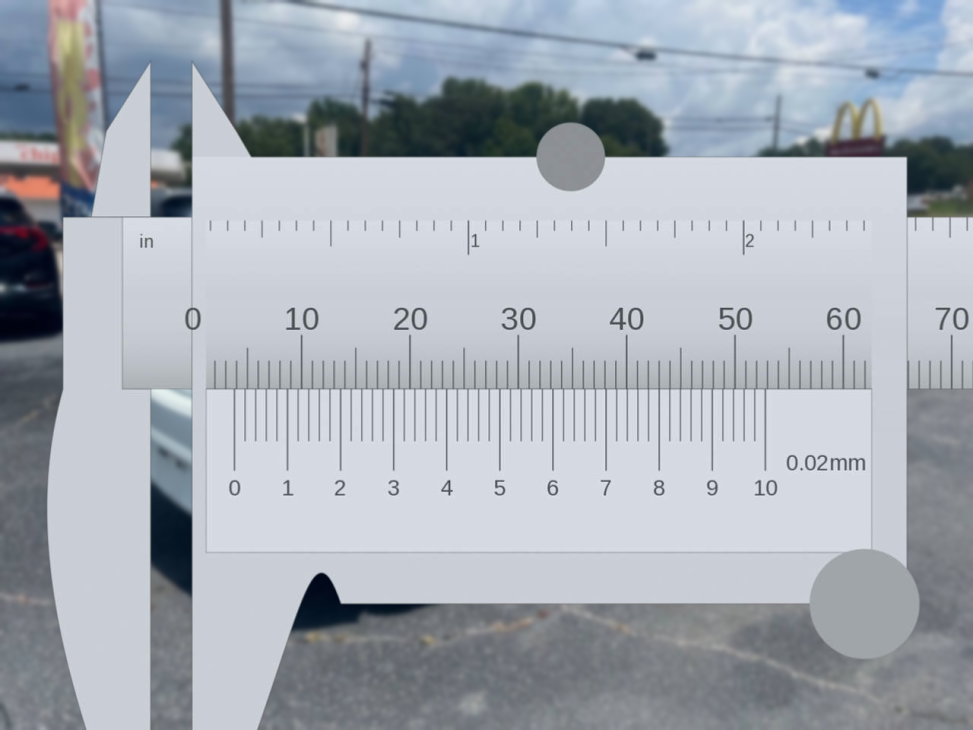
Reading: 3.8 mm
